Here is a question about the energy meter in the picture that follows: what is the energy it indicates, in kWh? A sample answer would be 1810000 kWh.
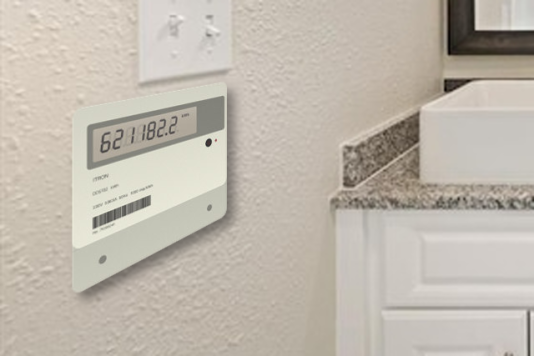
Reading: 621182.2 kWh
